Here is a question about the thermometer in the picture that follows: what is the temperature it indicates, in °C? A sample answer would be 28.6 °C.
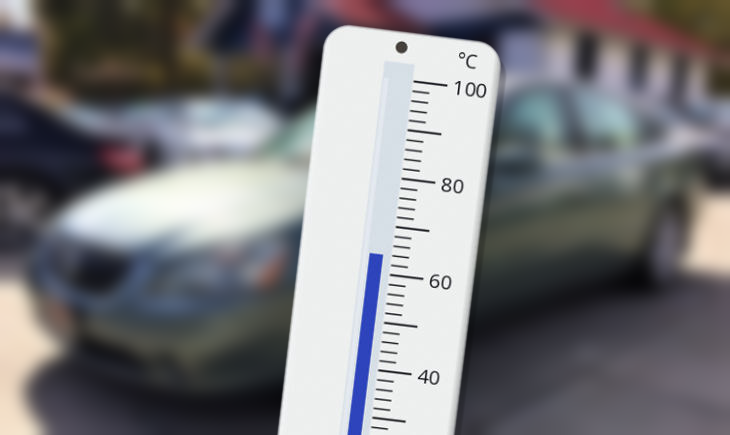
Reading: 64 °C
